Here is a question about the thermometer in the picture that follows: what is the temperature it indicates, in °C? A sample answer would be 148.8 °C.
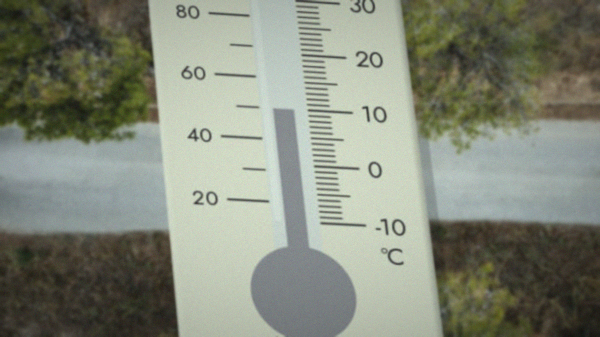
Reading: 10 °C
